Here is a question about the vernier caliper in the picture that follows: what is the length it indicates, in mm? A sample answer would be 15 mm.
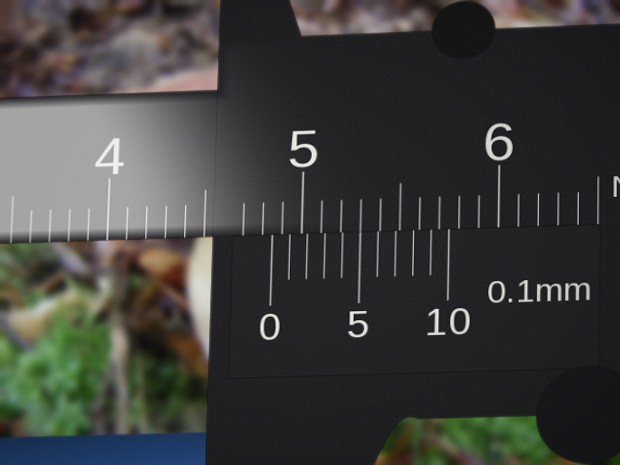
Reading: 48.5 mm
